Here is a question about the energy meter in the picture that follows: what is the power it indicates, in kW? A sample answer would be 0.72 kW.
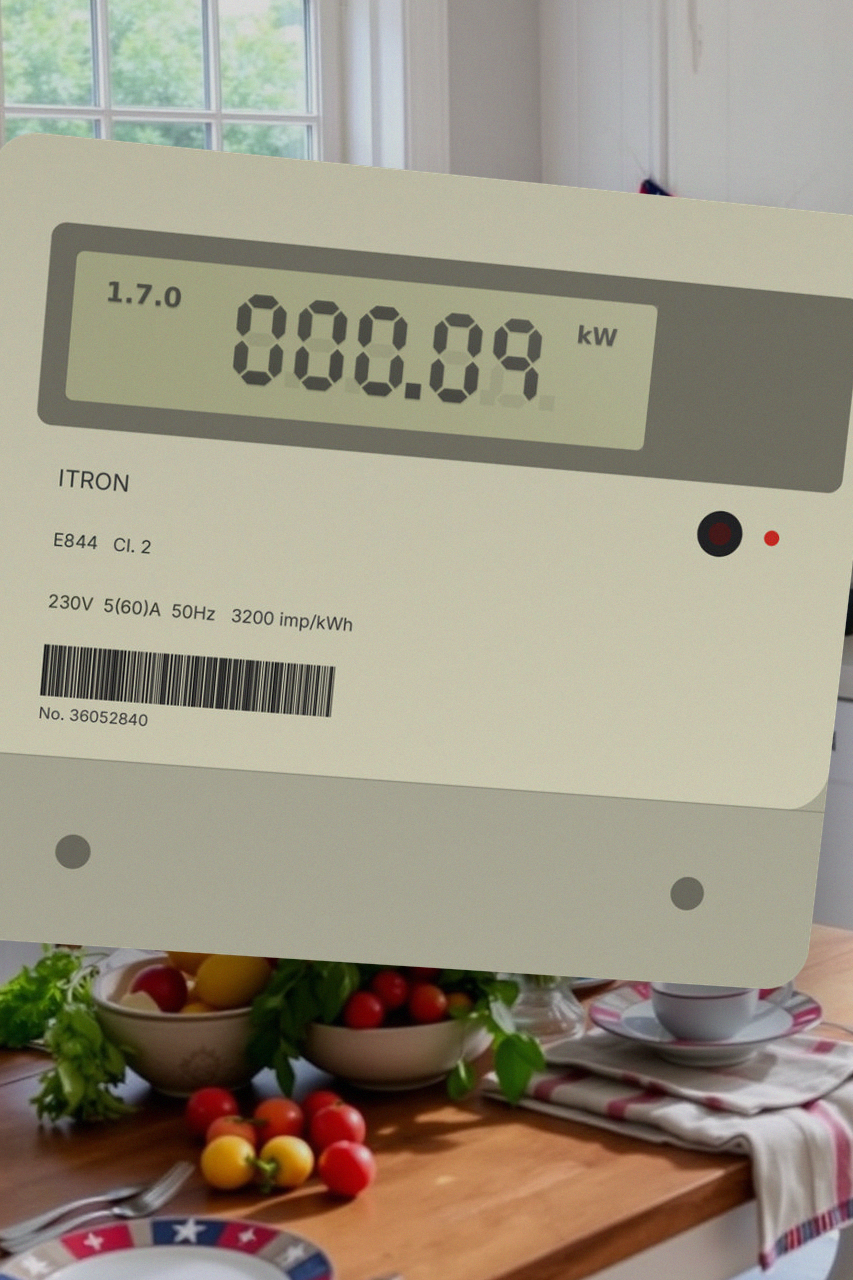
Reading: 0.09 kW
